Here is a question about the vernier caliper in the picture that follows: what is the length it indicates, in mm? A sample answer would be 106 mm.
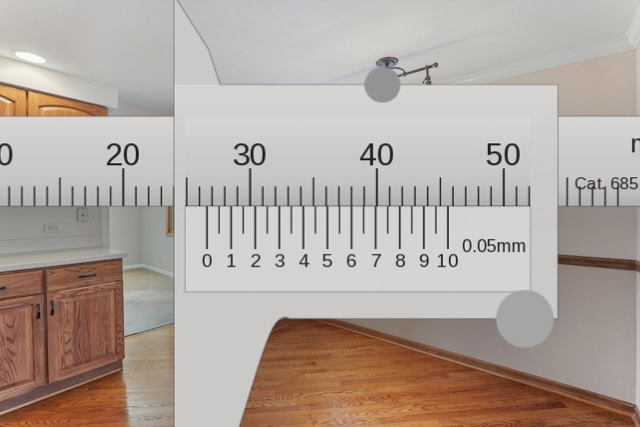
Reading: 26.6 mm
